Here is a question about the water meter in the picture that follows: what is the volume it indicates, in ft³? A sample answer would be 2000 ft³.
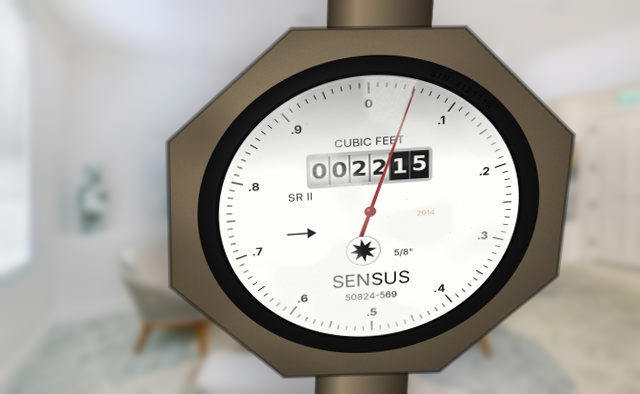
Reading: 2215.05 ft³
